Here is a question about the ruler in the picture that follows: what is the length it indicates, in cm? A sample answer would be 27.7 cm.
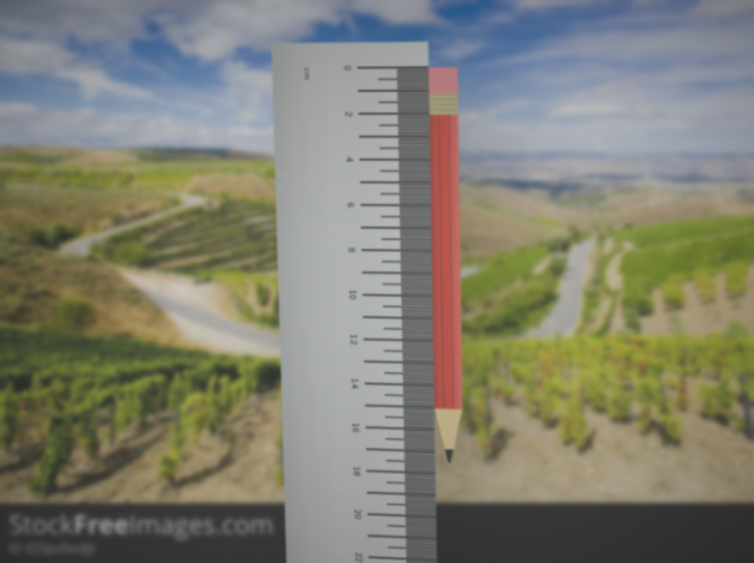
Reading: 17.5 cm
